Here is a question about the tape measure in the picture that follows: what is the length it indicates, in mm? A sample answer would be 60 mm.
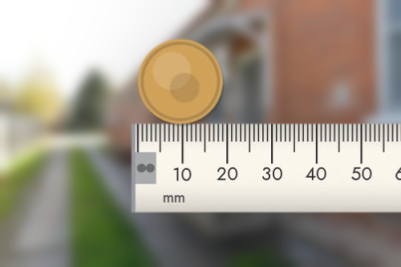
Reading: 19 mm
